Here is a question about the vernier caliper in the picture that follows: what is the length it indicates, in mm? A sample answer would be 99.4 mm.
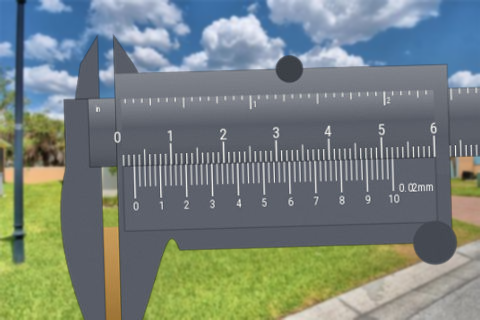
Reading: 3.0 mm
